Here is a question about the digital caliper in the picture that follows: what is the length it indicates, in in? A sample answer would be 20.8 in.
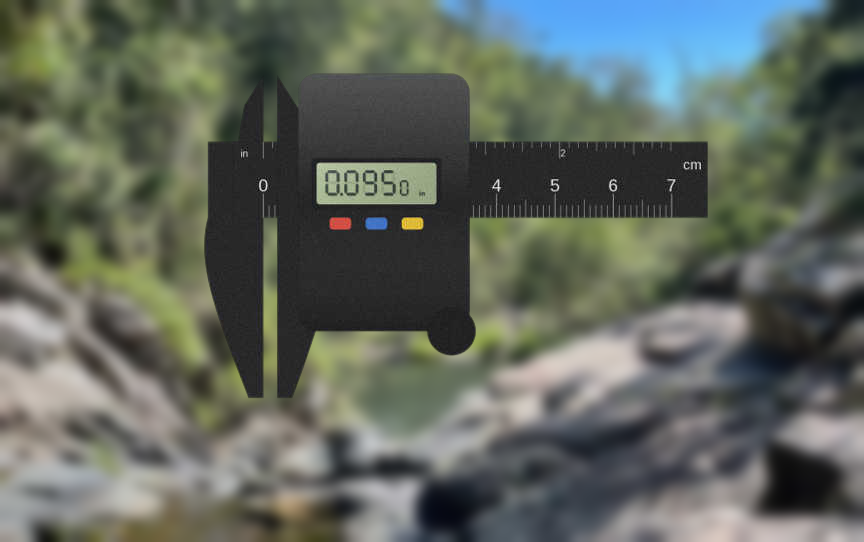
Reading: 0.0950 in
